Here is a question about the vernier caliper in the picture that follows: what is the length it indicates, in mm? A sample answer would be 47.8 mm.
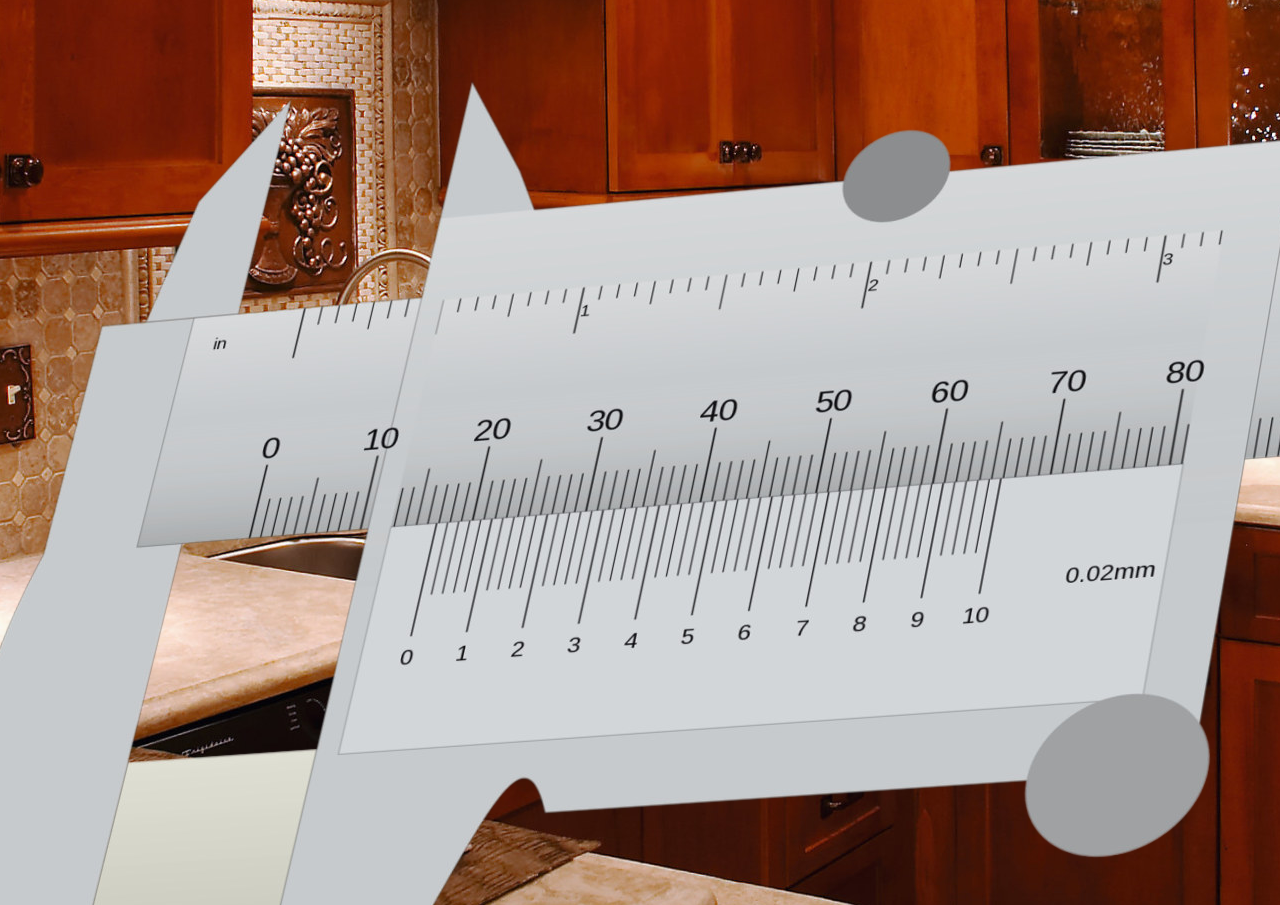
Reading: 16.8 mm
